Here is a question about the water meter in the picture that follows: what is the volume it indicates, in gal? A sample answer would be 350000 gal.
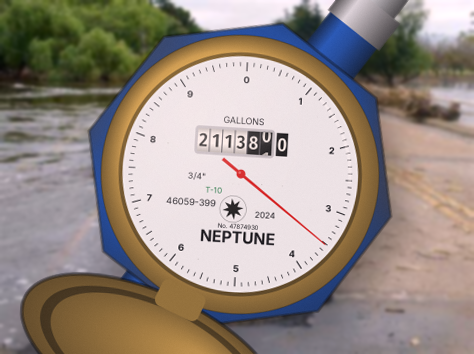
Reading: 2113803.5 gal
